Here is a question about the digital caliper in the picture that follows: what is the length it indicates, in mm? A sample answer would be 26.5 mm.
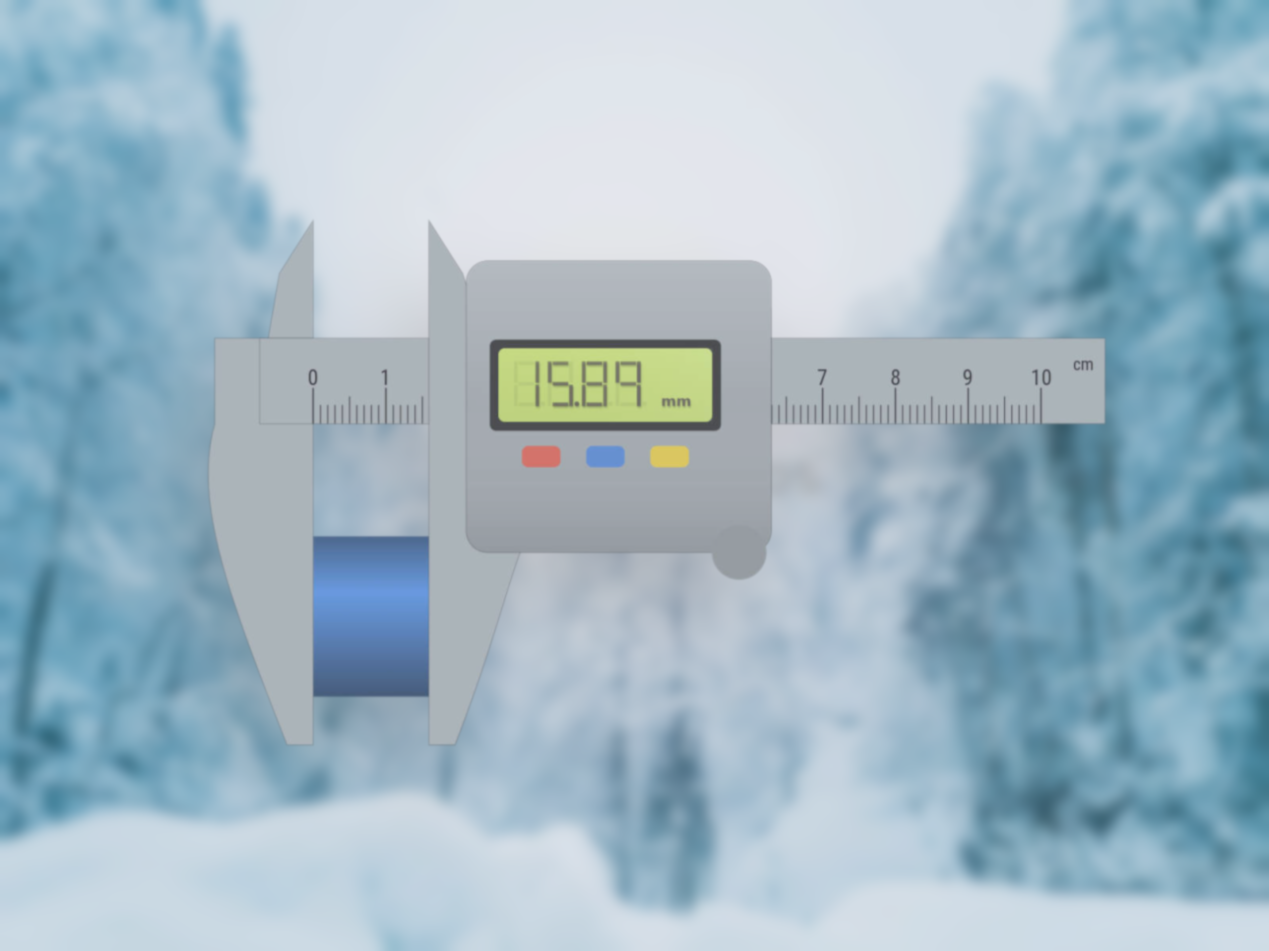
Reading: 15.89 mm
